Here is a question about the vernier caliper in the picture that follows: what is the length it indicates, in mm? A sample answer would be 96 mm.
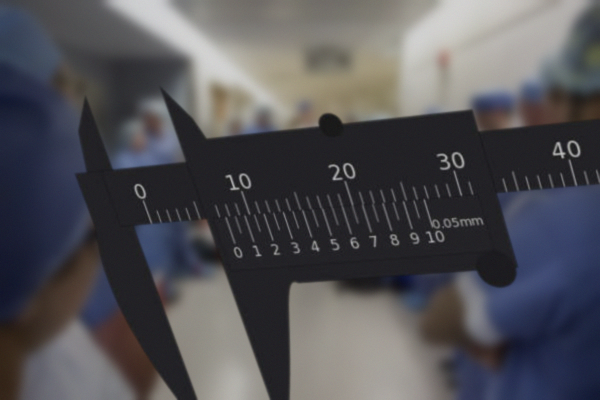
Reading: 7.6 mm
